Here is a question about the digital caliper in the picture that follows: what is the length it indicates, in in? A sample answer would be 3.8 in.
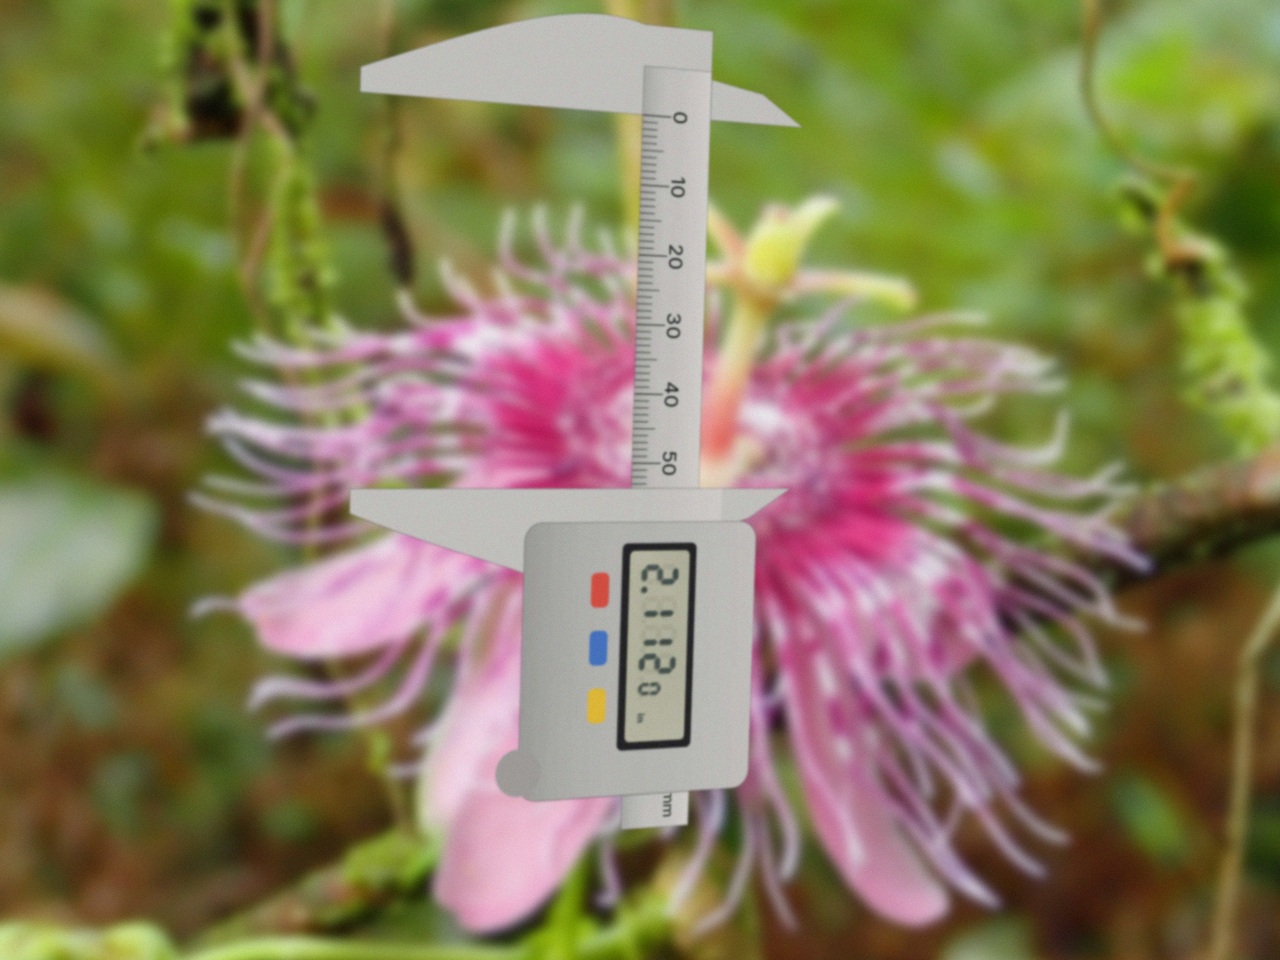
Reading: 2.1120 in
